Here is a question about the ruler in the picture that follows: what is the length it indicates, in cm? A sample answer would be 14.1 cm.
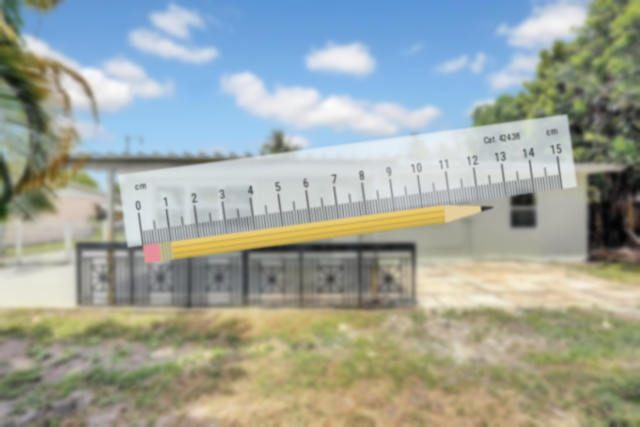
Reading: 12.5 cm
